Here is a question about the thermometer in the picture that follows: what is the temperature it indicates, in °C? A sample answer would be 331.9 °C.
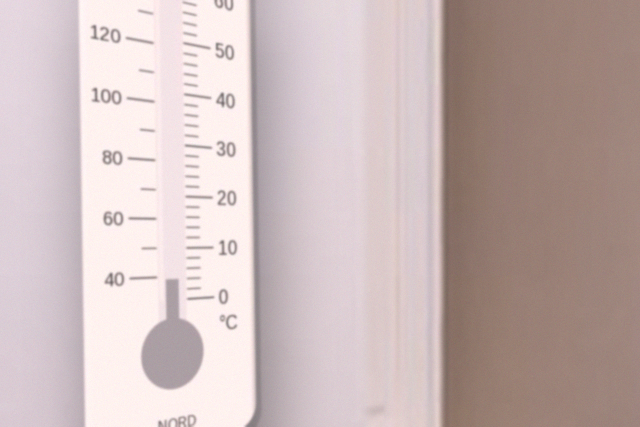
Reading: 4 °C
